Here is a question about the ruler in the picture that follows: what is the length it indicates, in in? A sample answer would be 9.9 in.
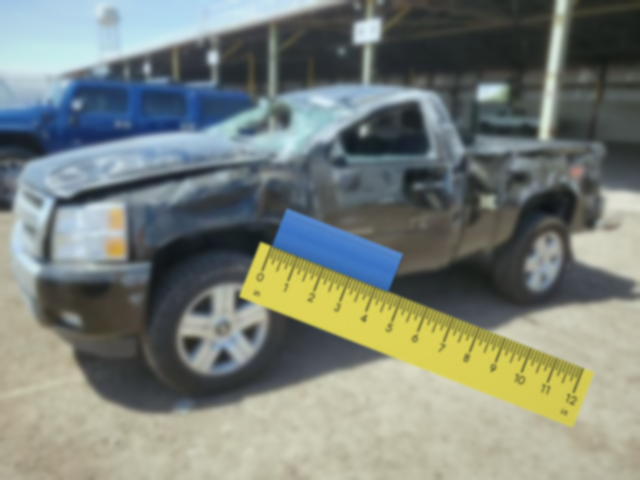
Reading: 4.5 in
